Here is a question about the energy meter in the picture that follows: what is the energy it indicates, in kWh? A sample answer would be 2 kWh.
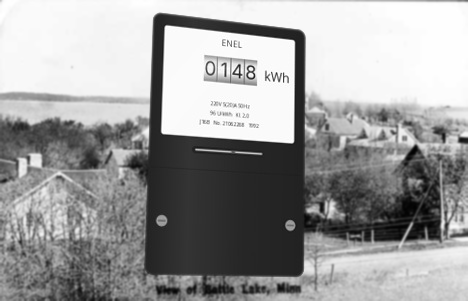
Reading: 148 kWh
